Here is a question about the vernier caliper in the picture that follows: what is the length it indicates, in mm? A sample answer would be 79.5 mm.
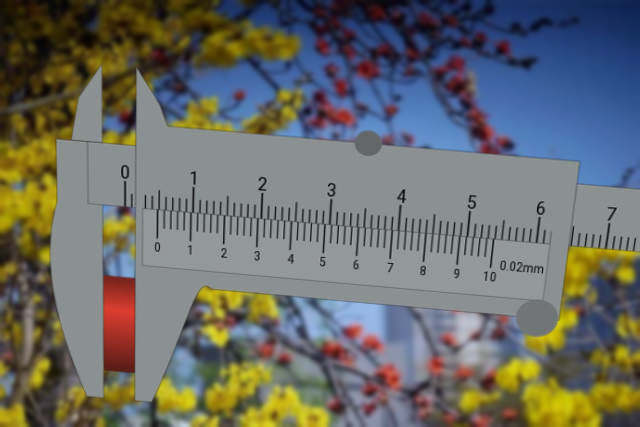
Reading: 4.8 mm
